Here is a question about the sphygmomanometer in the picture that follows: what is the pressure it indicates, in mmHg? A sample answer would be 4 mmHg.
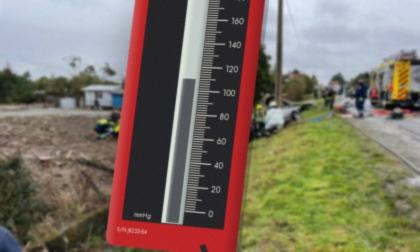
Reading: 110 mmHg
